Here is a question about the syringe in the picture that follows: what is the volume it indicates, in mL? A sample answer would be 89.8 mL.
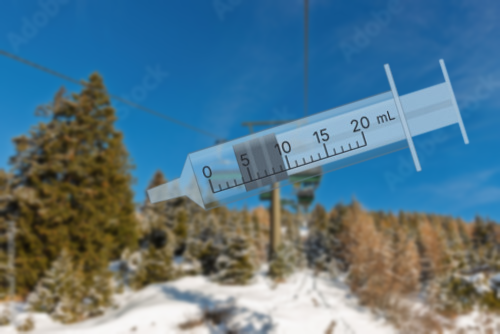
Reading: 4 mL
